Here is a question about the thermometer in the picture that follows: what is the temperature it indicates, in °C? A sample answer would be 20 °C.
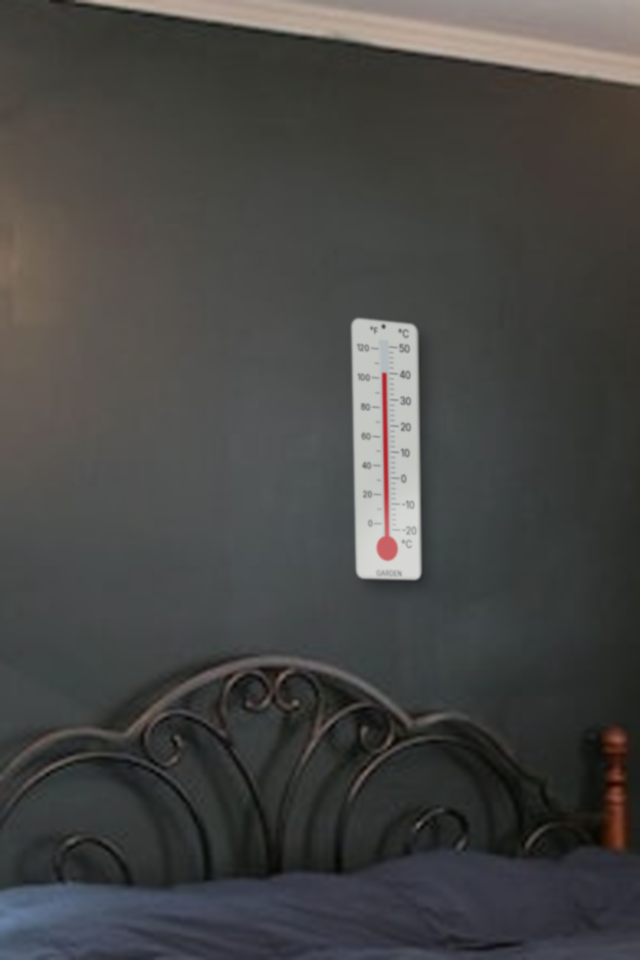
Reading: 40 °C
